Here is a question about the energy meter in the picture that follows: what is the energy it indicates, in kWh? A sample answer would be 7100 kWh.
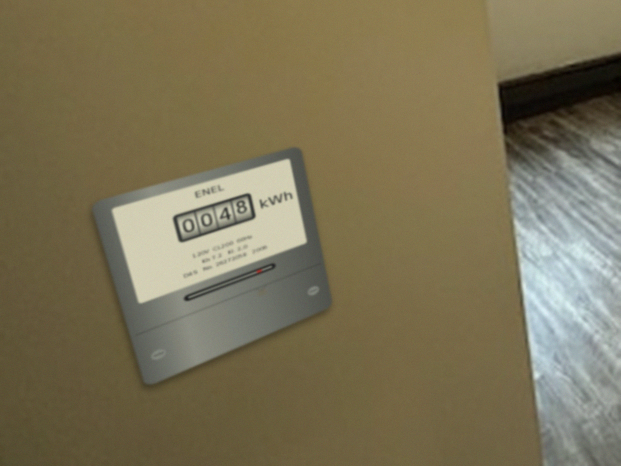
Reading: 48 kWh
